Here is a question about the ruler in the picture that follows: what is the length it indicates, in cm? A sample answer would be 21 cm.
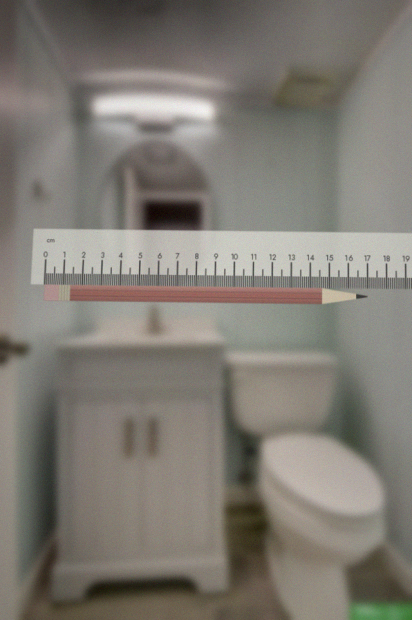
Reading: 17 cm
